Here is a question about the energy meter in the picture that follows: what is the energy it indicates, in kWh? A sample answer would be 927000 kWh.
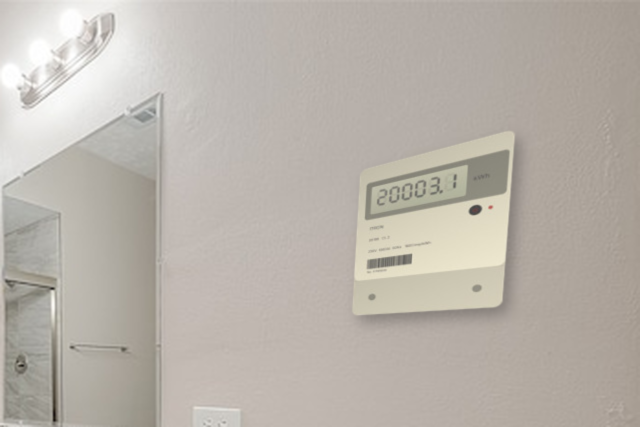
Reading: 20003.1 kWh
